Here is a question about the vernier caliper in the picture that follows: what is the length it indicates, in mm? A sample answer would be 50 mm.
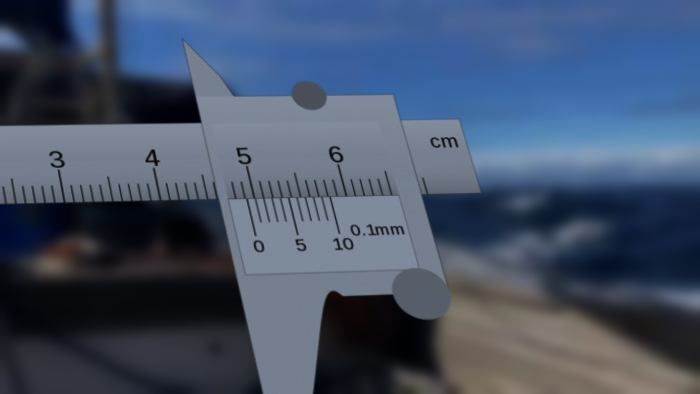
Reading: 49.2 mm
